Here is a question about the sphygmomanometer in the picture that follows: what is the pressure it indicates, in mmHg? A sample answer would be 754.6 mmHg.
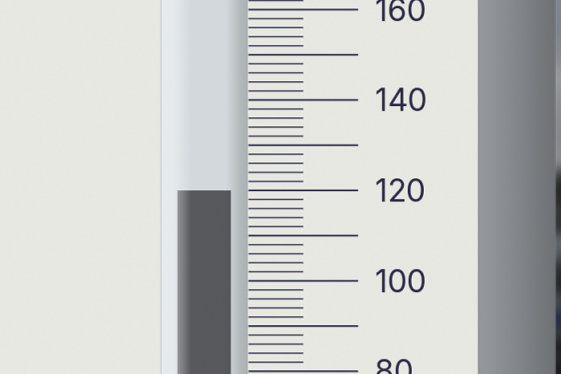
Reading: 120 mmHg
